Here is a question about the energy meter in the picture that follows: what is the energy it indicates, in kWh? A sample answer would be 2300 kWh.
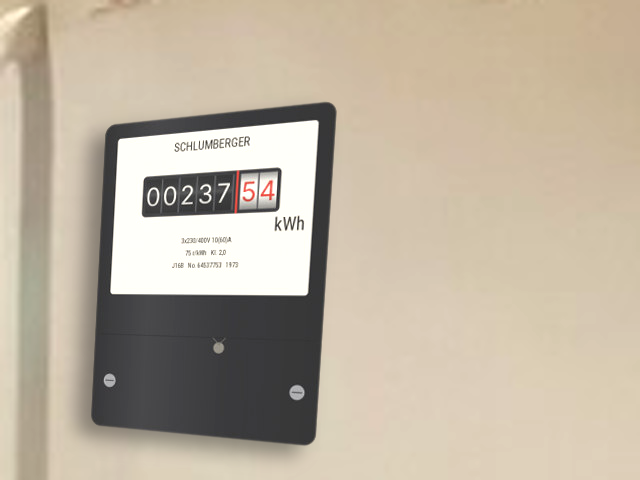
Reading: 237.54 kWh
